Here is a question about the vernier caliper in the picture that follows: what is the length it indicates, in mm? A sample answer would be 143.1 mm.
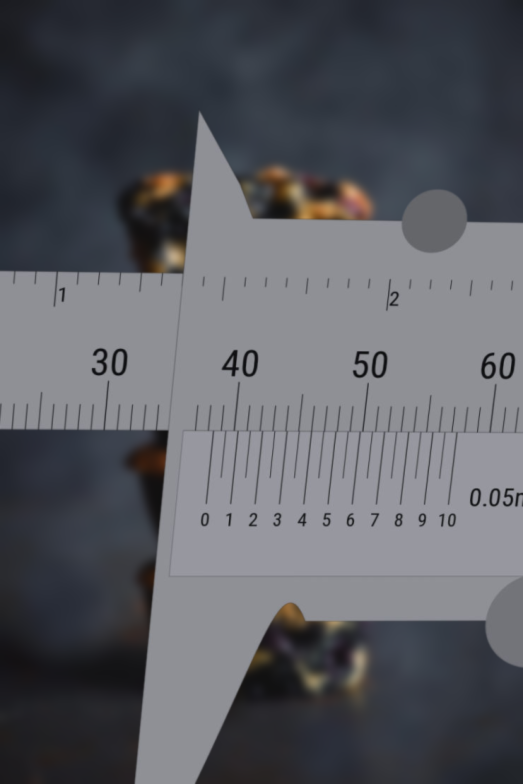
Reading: 38.4 mm
